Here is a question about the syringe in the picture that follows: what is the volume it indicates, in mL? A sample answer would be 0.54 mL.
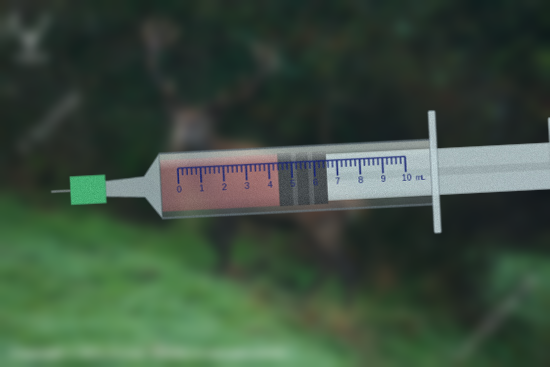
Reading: 4.4 mL
